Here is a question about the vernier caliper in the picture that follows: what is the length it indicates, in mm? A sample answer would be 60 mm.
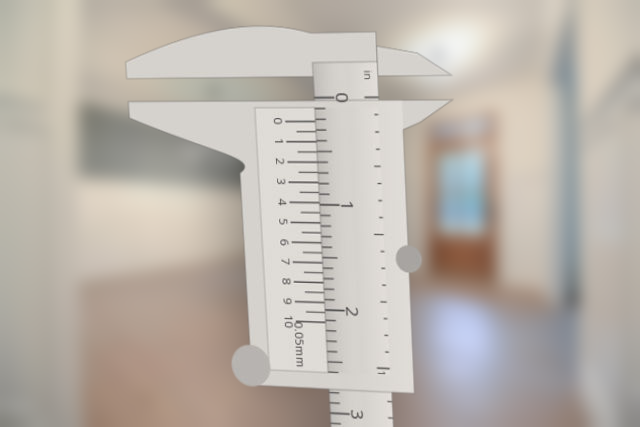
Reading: 2.2 mm
